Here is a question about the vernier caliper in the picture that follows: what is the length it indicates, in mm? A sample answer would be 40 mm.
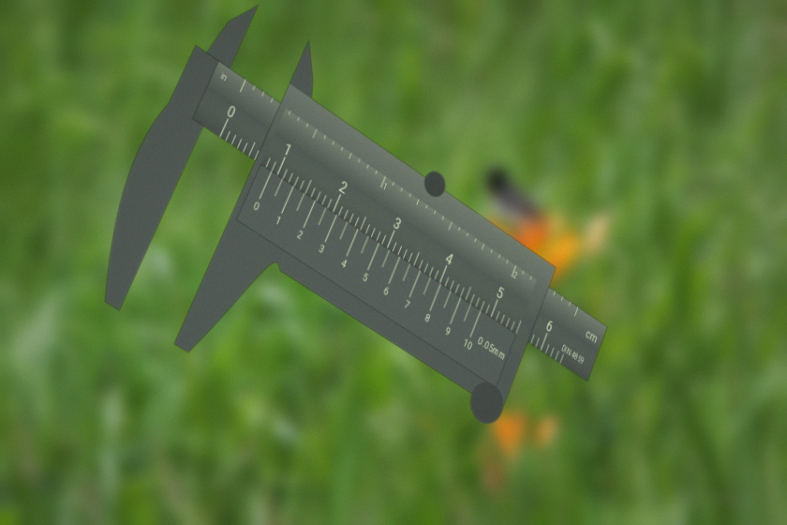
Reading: 9.0 mm
